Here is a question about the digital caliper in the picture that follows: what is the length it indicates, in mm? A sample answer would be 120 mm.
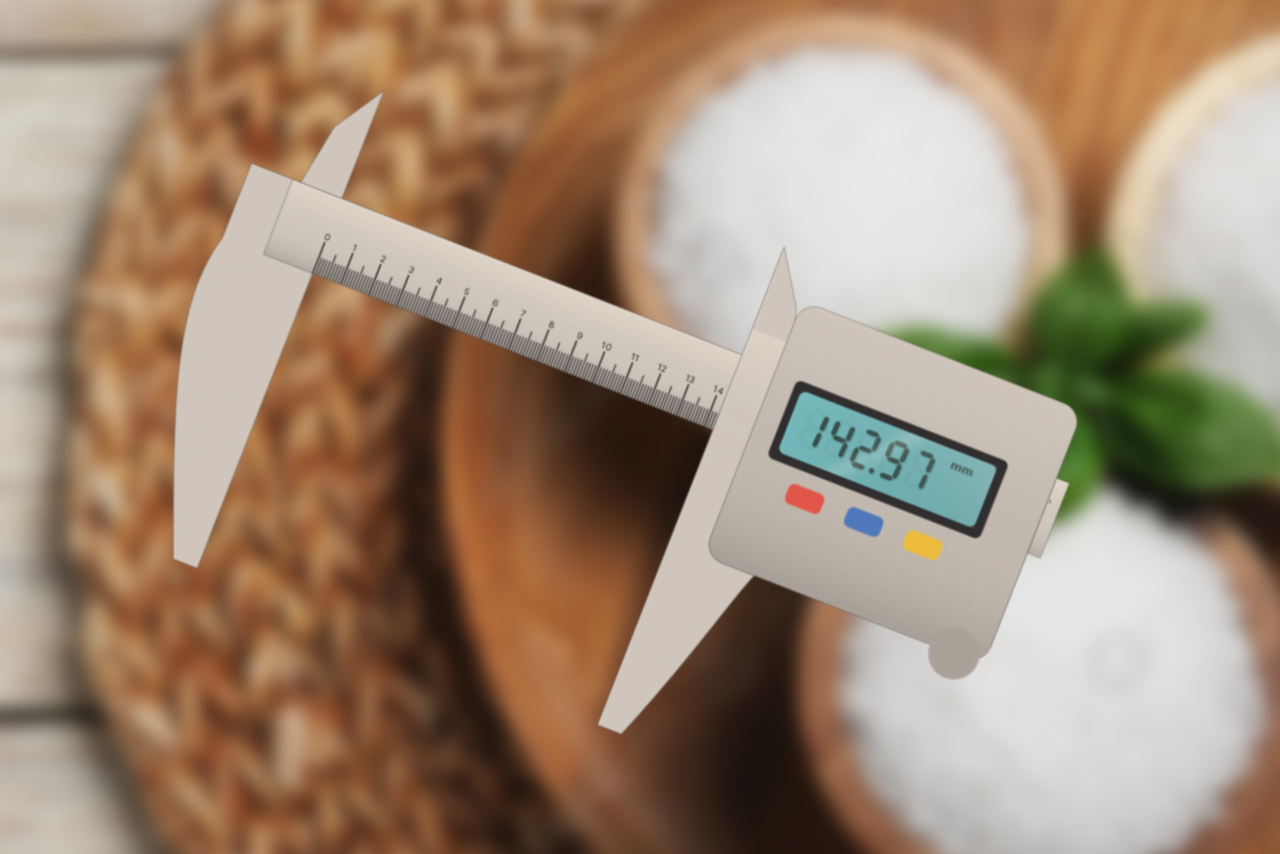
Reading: 142.97 mm
